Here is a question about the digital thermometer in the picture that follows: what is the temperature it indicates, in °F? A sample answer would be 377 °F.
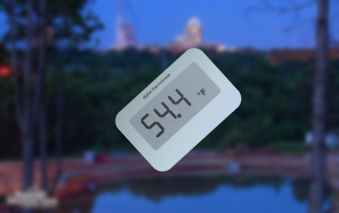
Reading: 54.4 °F
